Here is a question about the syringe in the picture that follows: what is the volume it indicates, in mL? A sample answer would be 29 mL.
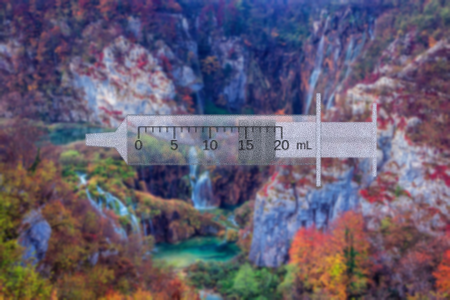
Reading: 14 mL
